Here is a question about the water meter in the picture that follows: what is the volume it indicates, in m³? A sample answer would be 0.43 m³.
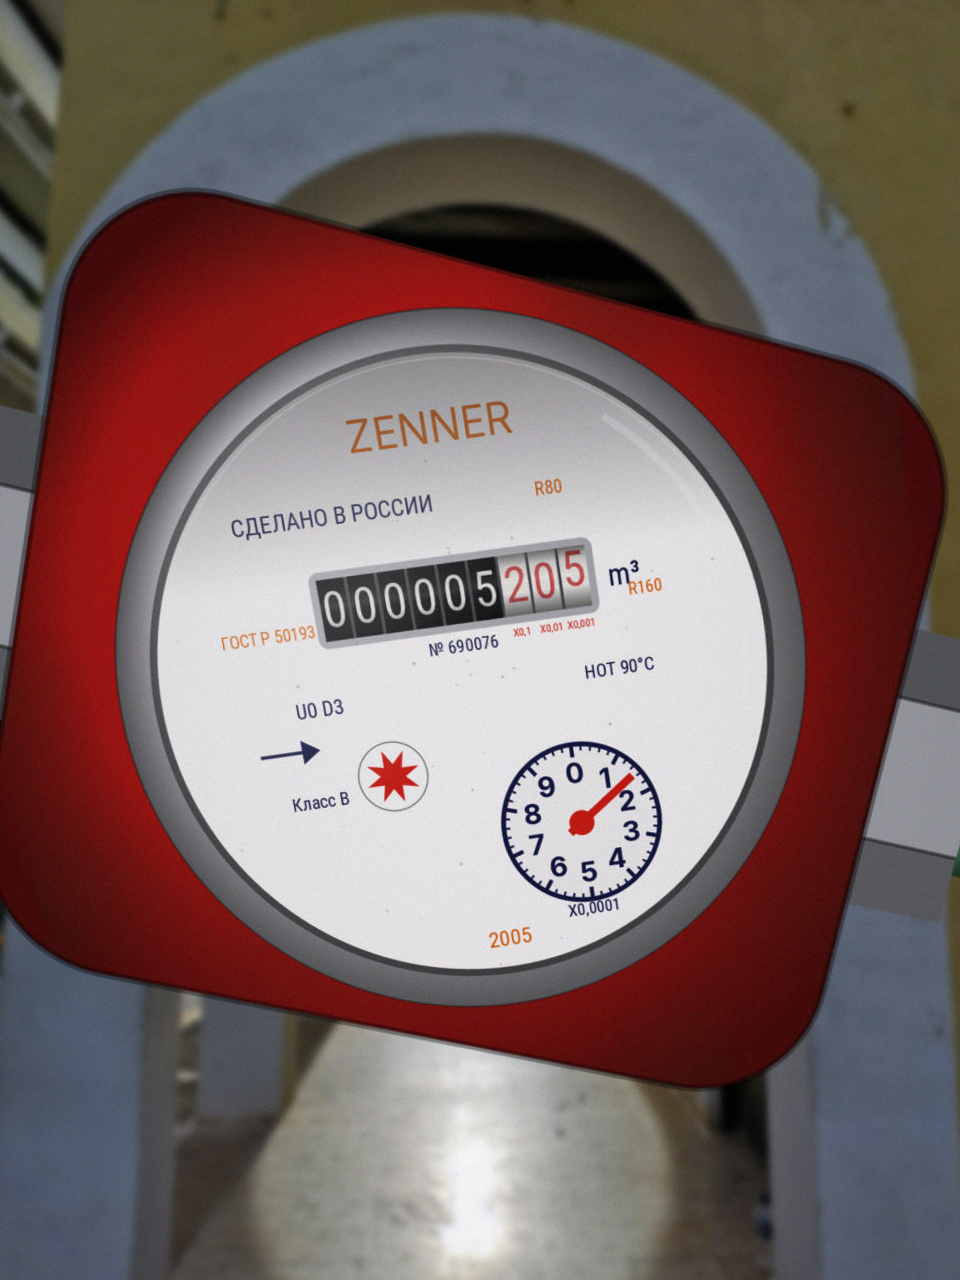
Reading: 5.2051 m³
